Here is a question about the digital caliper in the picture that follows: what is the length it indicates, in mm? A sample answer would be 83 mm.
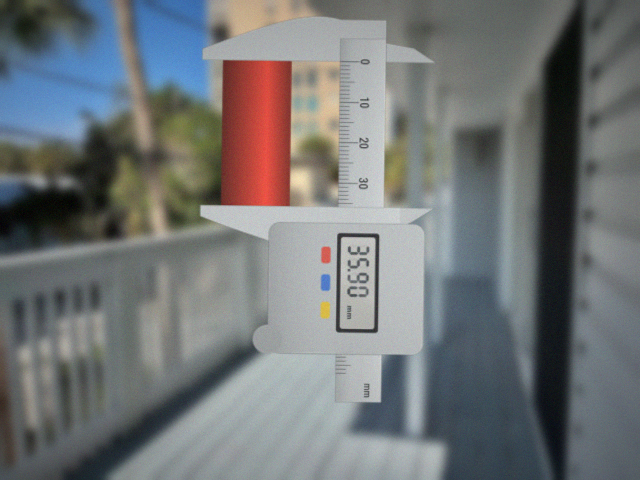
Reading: 35.90 mm
